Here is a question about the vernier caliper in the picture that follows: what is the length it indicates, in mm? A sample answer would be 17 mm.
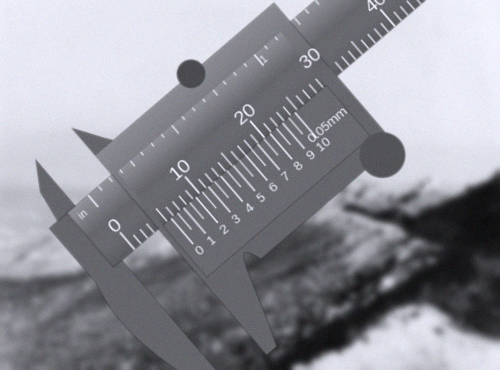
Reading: 5.6 mm
